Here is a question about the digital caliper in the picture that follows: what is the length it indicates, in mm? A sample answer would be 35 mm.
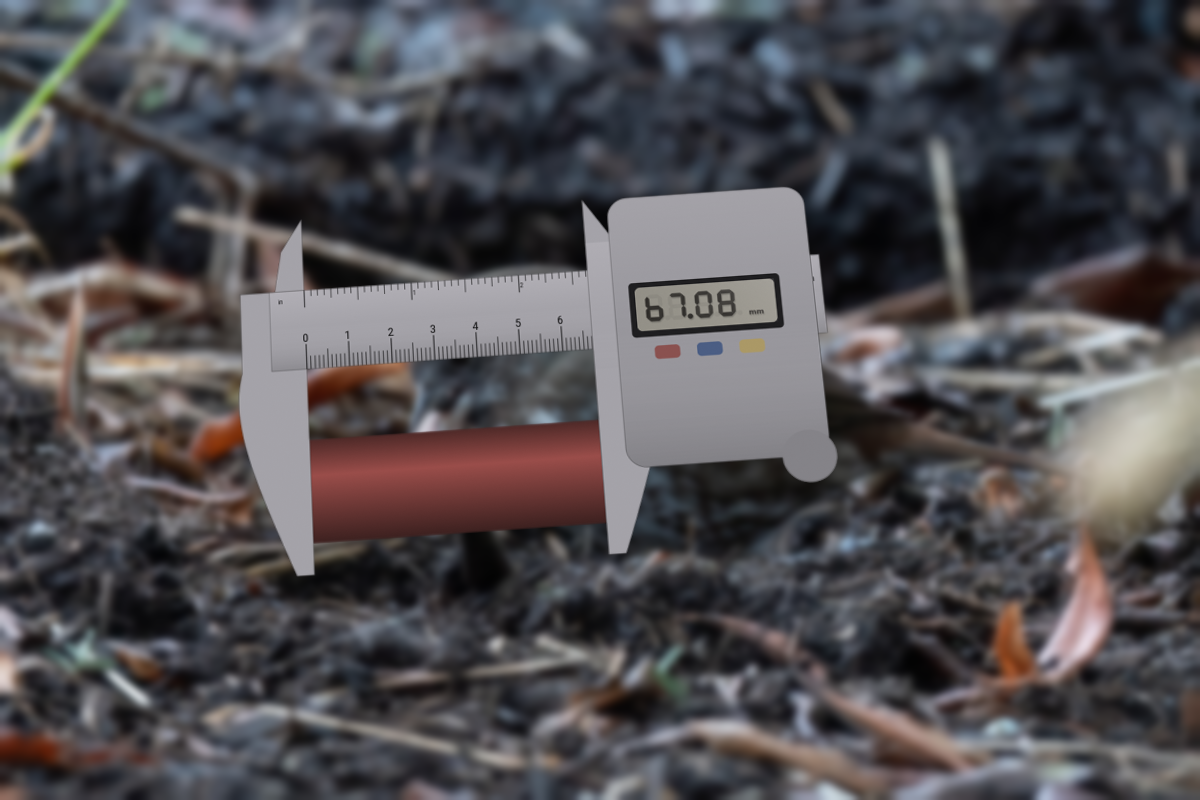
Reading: 67.08 mm
